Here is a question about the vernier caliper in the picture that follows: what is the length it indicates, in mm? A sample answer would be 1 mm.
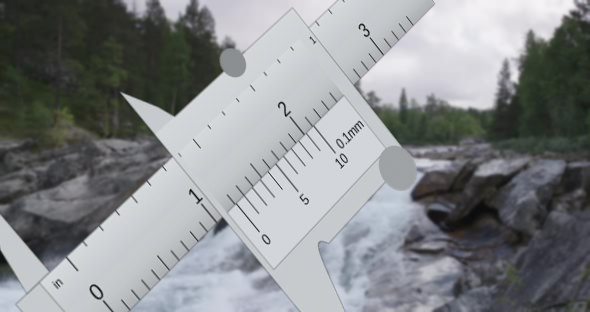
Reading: 12.1 mm
